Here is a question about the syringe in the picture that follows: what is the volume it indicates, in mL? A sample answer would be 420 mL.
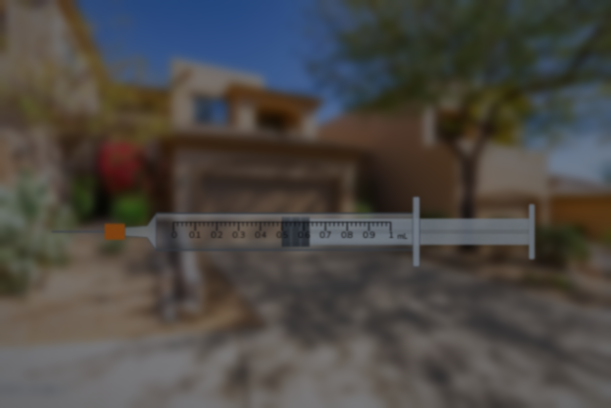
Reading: 0.5 mL
